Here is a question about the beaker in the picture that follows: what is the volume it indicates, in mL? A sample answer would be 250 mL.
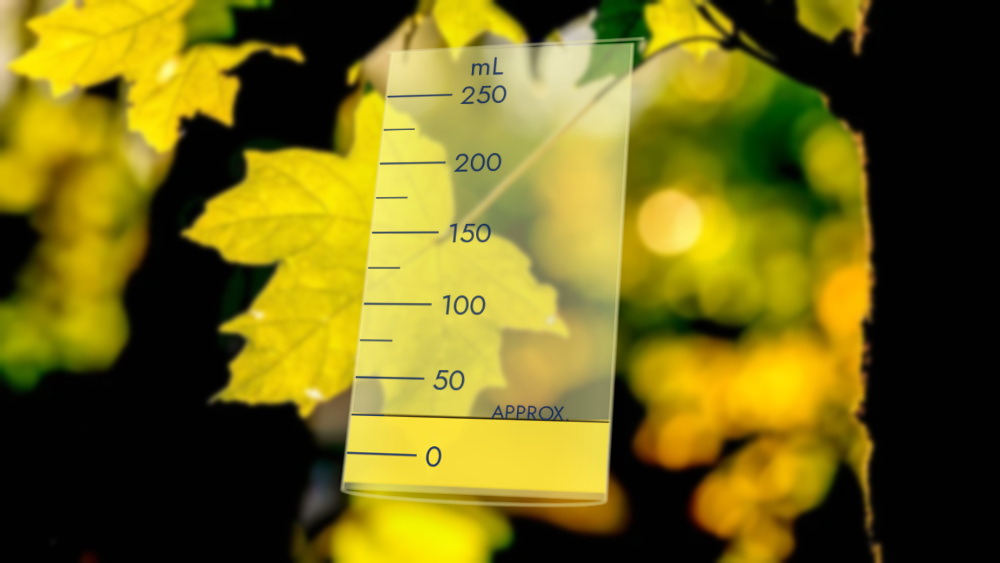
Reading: 25 mL
